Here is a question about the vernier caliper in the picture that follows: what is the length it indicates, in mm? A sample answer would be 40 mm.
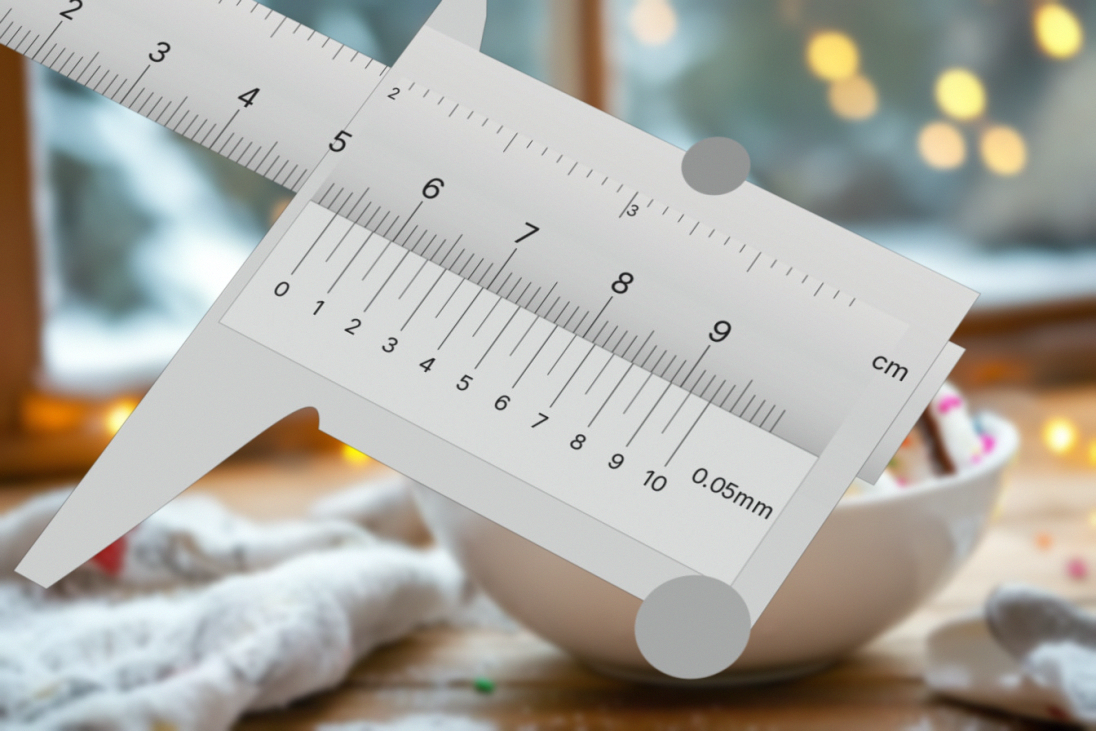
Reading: 54.0 mm
